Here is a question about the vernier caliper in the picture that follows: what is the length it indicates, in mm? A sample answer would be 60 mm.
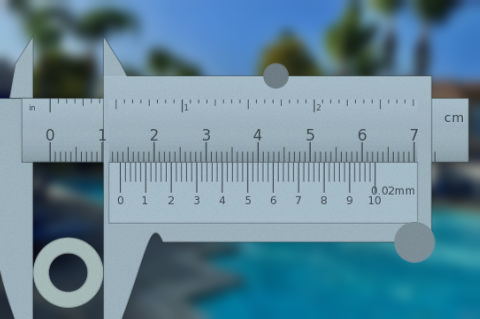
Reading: 13.5 mm
